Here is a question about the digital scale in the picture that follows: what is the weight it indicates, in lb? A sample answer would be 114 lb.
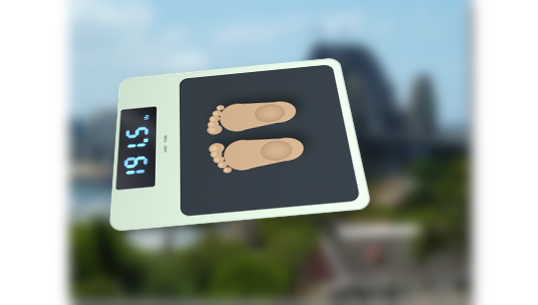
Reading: 191.5 lb
